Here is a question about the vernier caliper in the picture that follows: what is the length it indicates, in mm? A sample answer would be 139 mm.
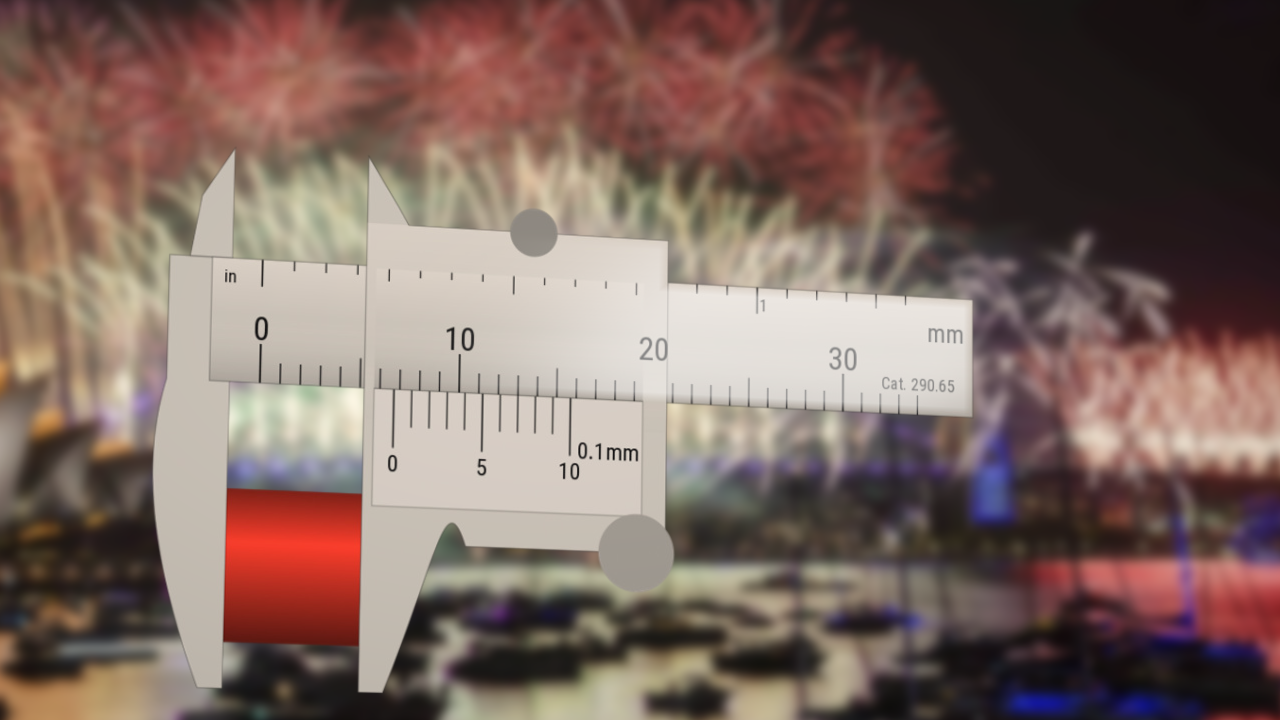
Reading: 6.7 mm
